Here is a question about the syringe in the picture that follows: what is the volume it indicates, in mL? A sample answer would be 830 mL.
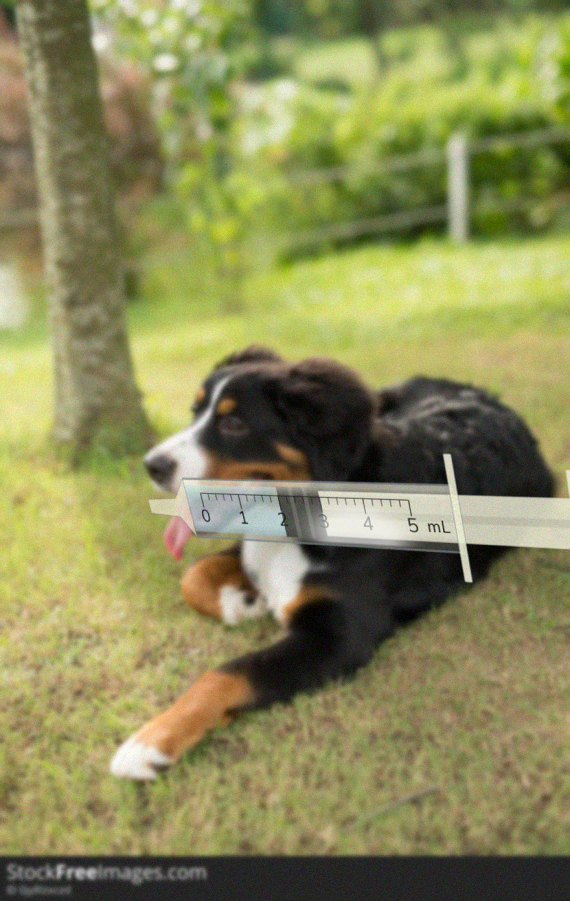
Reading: 2 mL
